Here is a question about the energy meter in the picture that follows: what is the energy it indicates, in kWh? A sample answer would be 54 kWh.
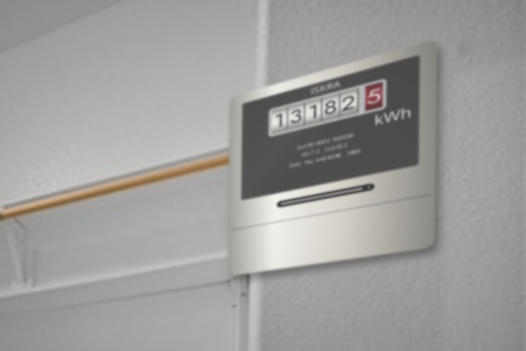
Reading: 13182.5 kWh
